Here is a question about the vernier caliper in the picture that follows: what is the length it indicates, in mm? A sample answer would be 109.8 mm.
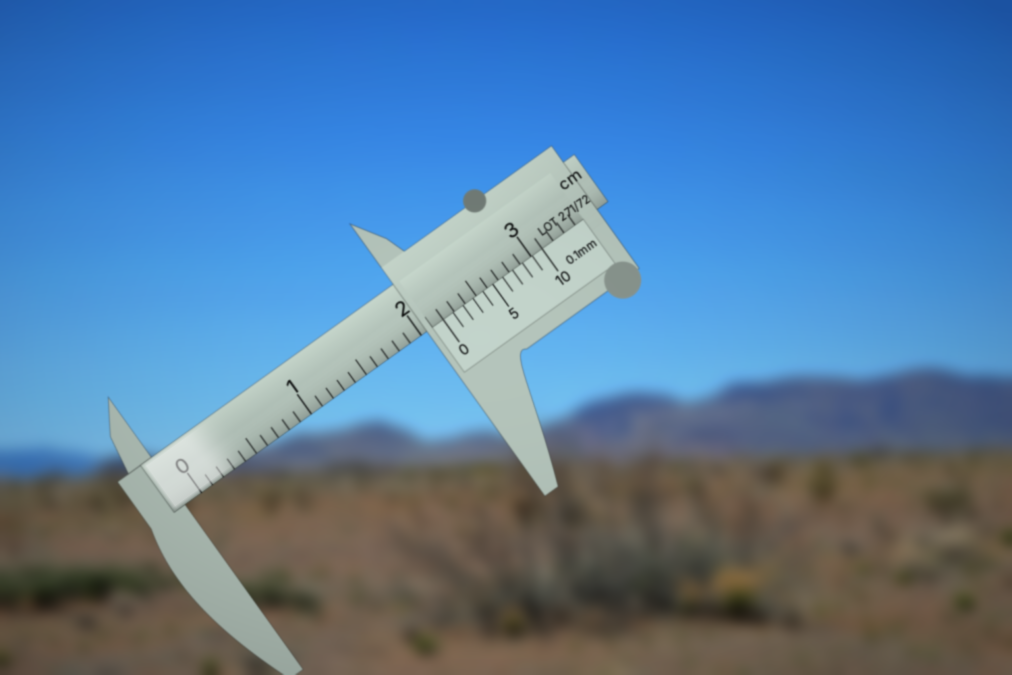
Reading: 22.0 mm
